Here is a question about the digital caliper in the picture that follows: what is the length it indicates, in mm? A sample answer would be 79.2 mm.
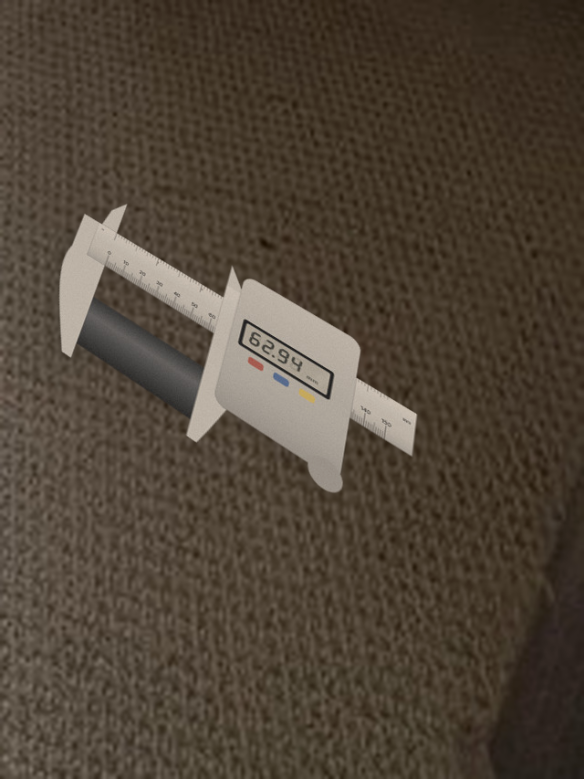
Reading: 62.94 mm
